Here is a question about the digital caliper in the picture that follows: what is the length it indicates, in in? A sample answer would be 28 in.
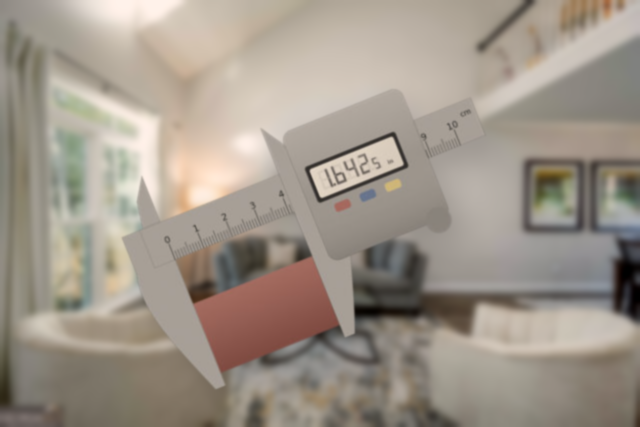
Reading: 1.6425 in
